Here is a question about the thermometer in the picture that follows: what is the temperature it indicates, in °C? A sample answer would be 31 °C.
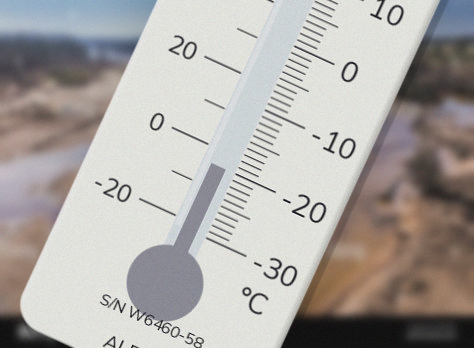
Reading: -20 °C
